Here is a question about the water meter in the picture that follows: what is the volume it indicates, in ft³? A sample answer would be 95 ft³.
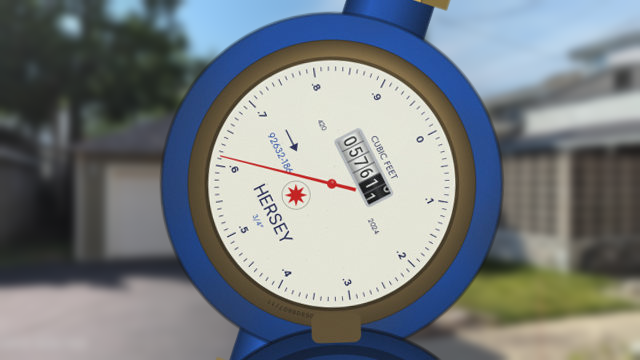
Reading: 57610.61 ft³
